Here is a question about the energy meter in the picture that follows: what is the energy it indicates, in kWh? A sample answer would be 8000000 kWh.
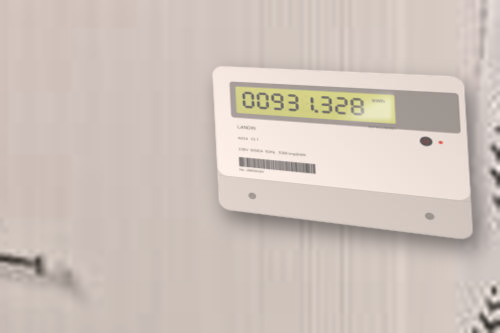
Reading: 931.328 kWh
